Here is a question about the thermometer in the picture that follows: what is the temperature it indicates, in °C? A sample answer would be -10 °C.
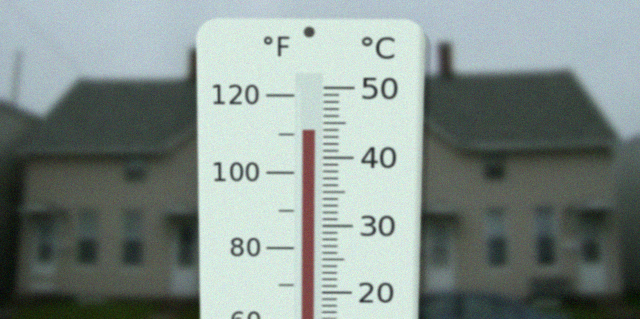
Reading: 44 °C
